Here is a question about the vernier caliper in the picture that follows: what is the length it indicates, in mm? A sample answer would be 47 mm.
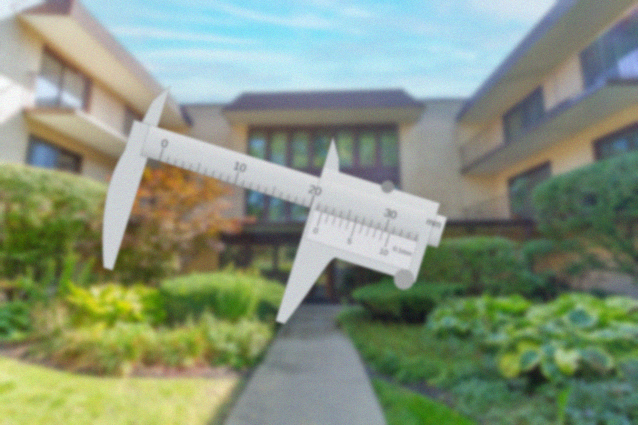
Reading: 21.6 mm
